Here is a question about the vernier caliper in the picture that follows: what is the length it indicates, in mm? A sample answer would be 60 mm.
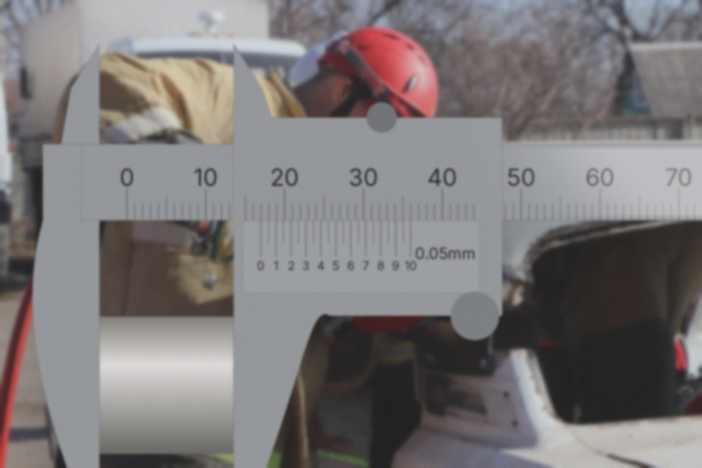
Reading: 17.0 mm
